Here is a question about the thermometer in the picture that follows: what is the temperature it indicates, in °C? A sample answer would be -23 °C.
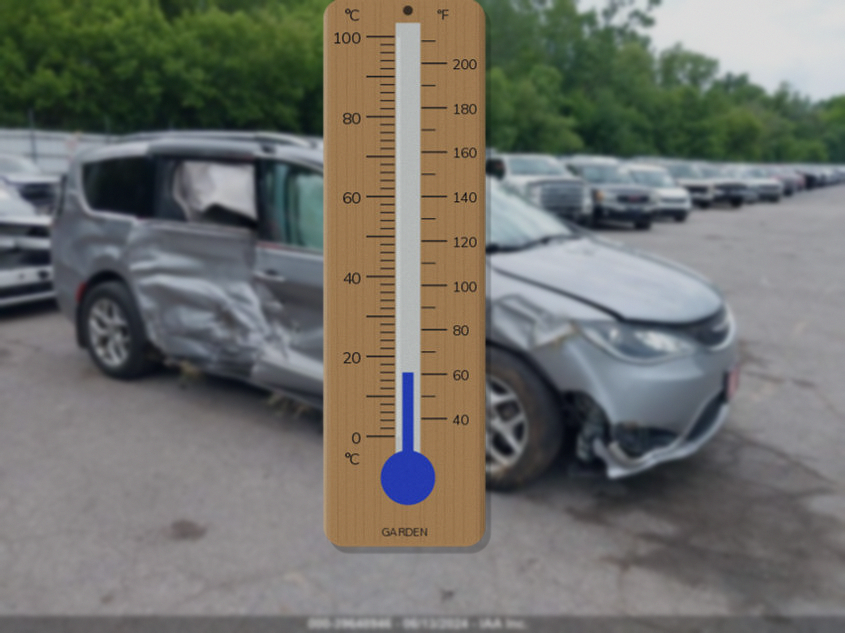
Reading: 16 °C
